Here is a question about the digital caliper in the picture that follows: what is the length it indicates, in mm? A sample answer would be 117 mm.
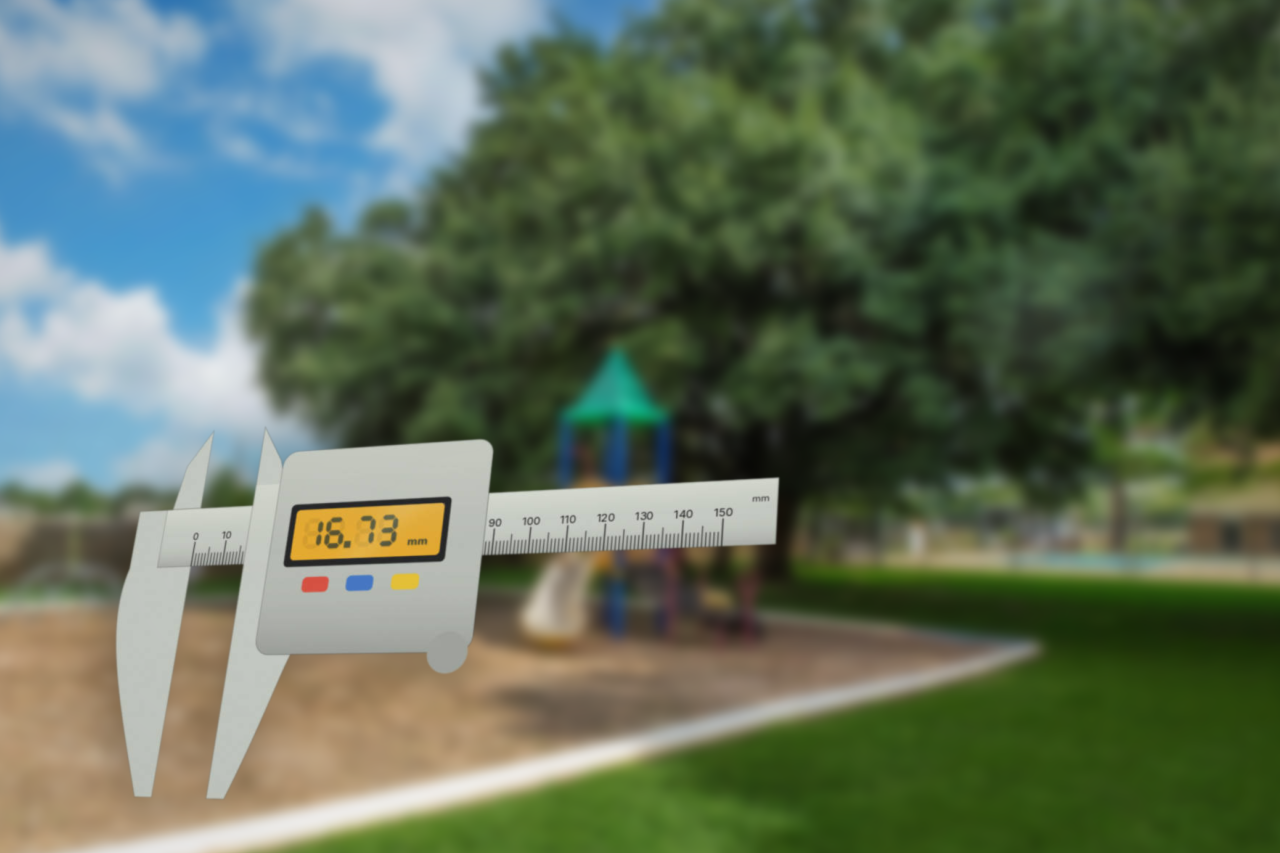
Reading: 16.73 mm
